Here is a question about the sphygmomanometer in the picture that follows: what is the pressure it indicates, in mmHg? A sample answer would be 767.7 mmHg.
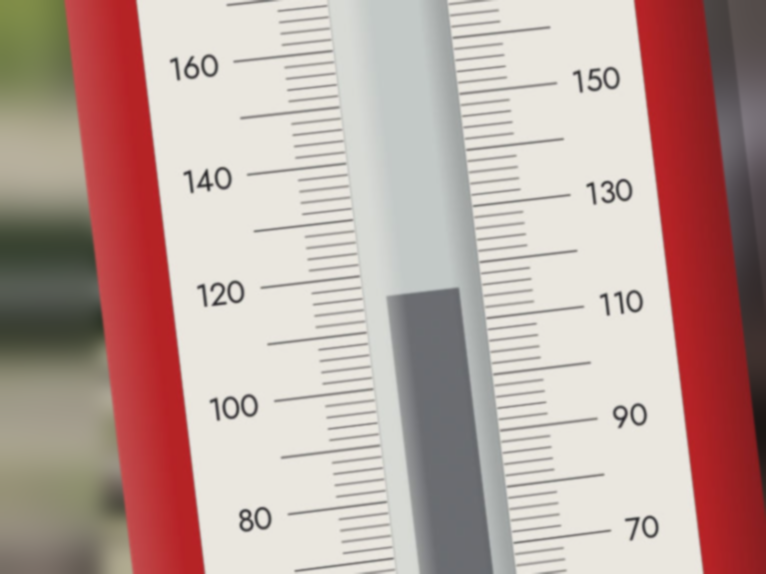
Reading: 116 mmHg
